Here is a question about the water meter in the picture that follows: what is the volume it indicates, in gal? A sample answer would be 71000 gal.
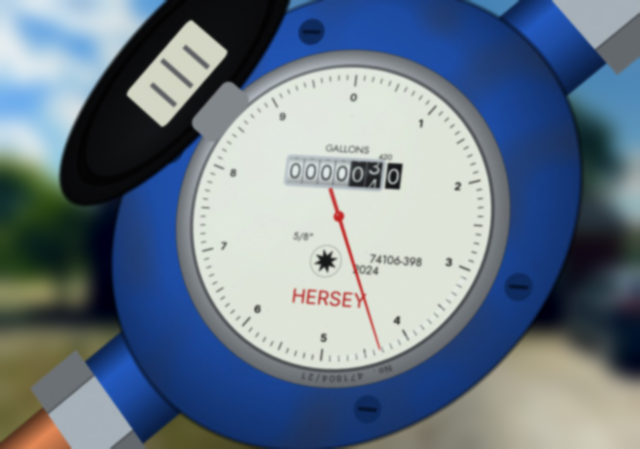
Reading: 34.3 gal
